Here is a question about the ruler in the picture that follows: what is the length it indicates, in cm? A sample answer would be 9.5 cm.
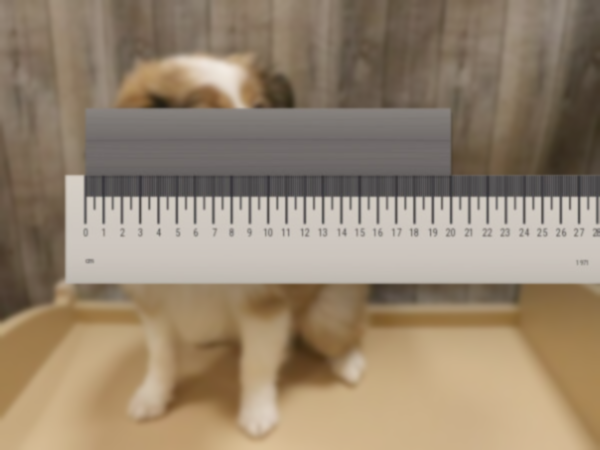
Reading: 20 cm
